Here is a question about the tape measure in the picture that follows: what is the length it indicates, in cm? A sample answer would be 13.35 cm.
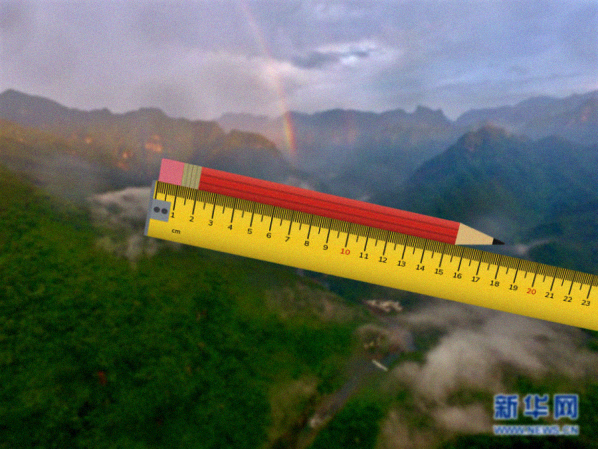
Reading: 18 cm
